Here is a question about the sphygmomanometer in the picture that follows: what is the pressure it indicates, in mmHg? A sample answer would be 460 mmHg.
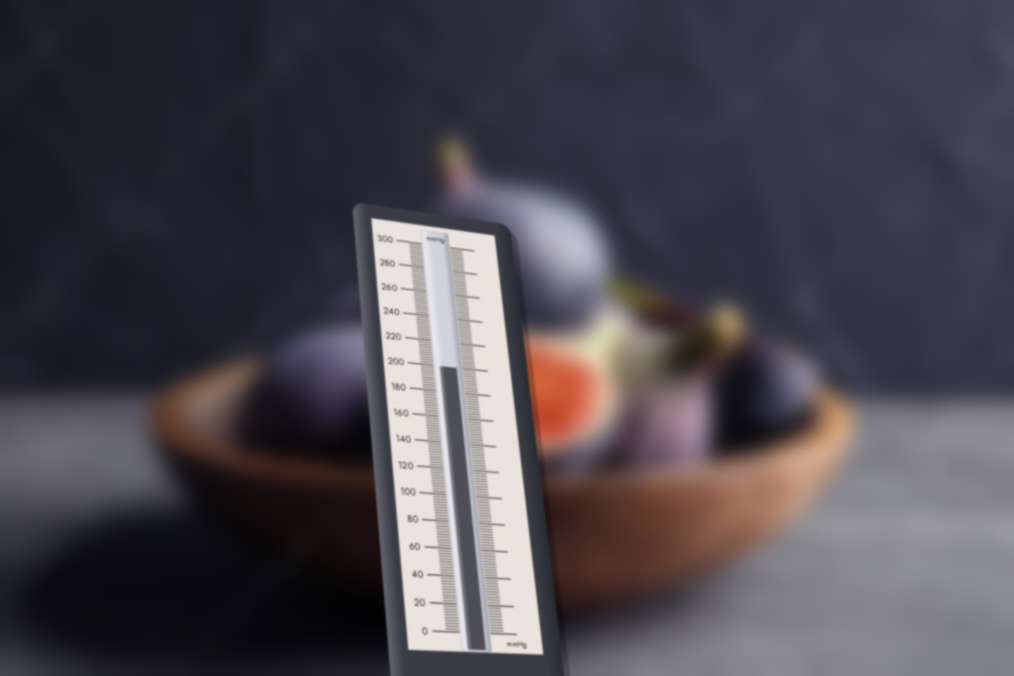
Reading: 200 mmHg
